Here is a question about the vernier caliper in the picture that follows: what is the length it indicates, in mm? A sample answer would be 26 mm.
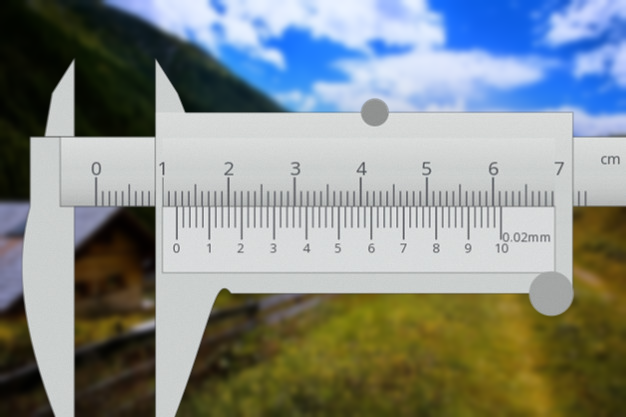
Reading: 12.2 mm
